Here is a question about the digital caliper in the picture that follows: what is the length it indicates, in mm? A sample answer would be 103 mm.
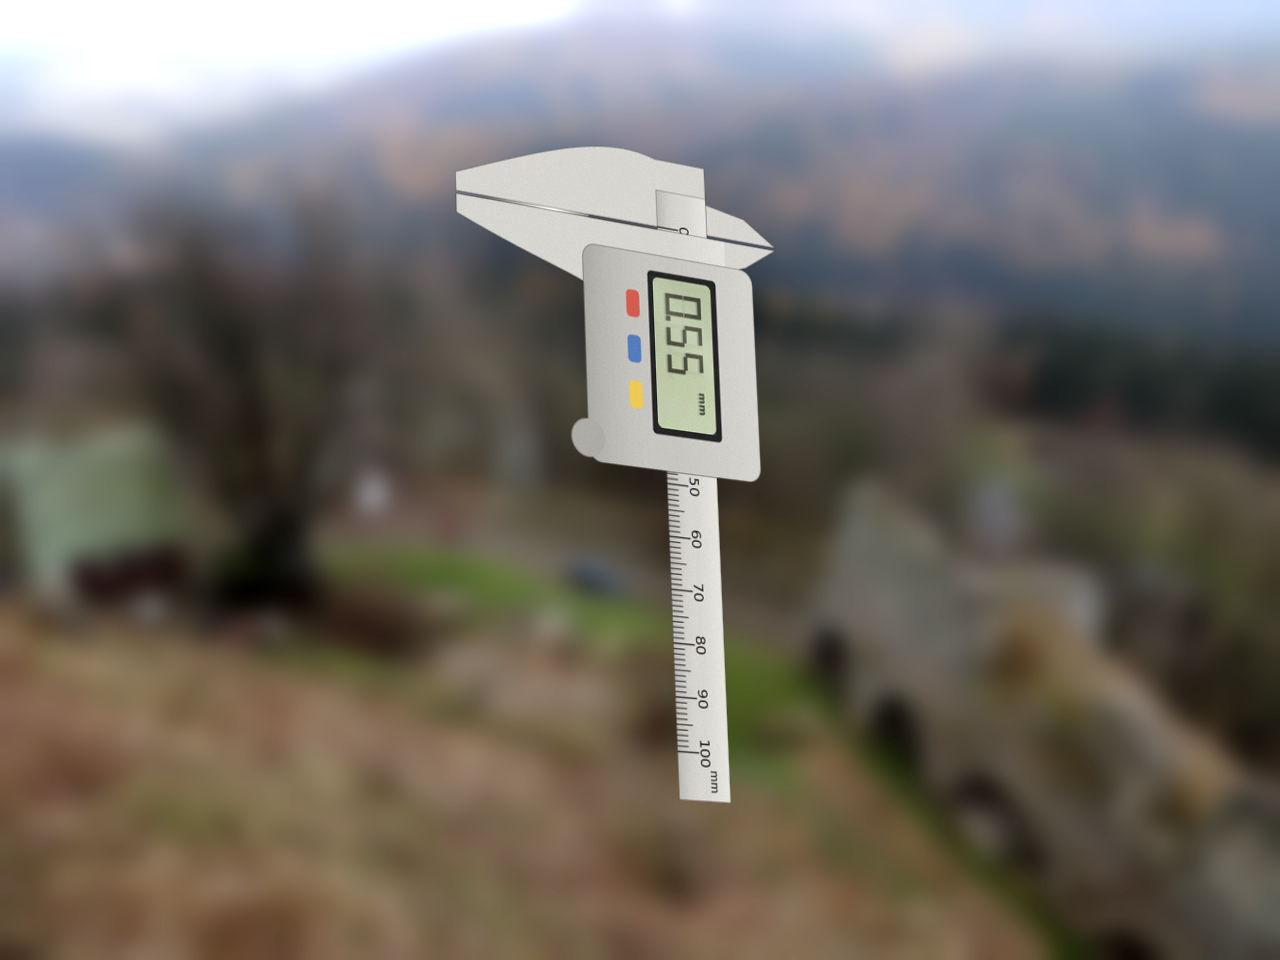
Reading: 0.55 mm
